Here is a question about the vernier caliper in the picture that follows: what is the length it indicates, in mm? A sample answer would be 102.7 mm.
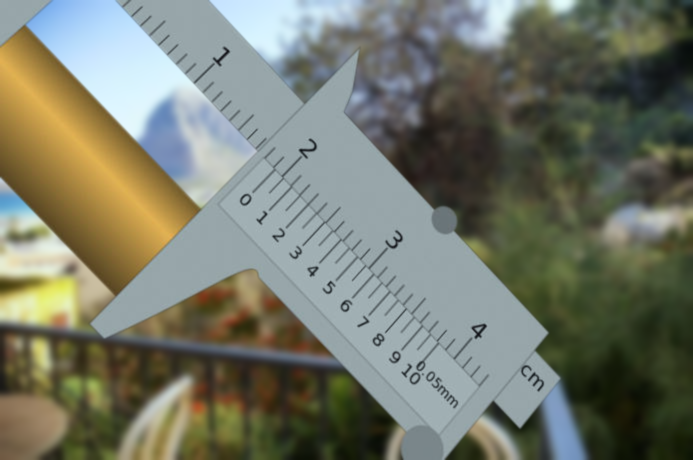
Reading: 19.2 mm
